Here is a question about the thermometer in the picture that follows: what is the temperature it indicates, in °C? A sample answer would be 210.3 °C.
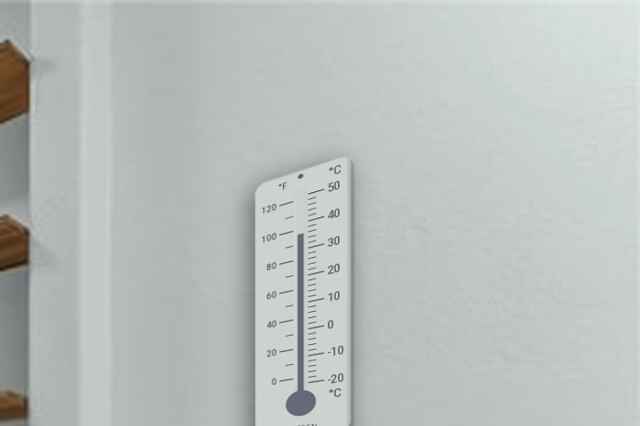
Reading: 36 °C
